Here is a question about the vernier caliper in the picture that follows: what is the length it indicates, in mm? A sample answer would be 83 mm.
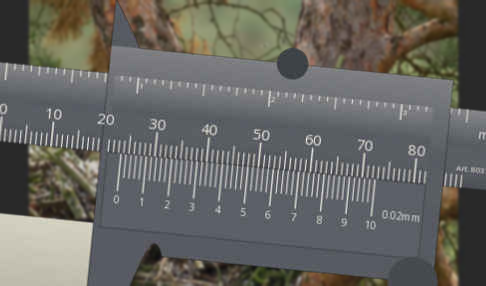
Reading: 23.5 mm
